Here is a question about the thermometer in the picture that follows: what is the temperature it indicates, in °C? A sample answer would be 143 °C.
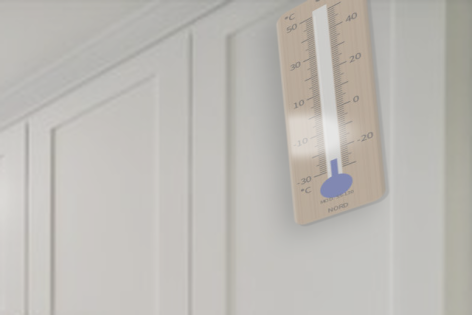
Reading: -25 °C
